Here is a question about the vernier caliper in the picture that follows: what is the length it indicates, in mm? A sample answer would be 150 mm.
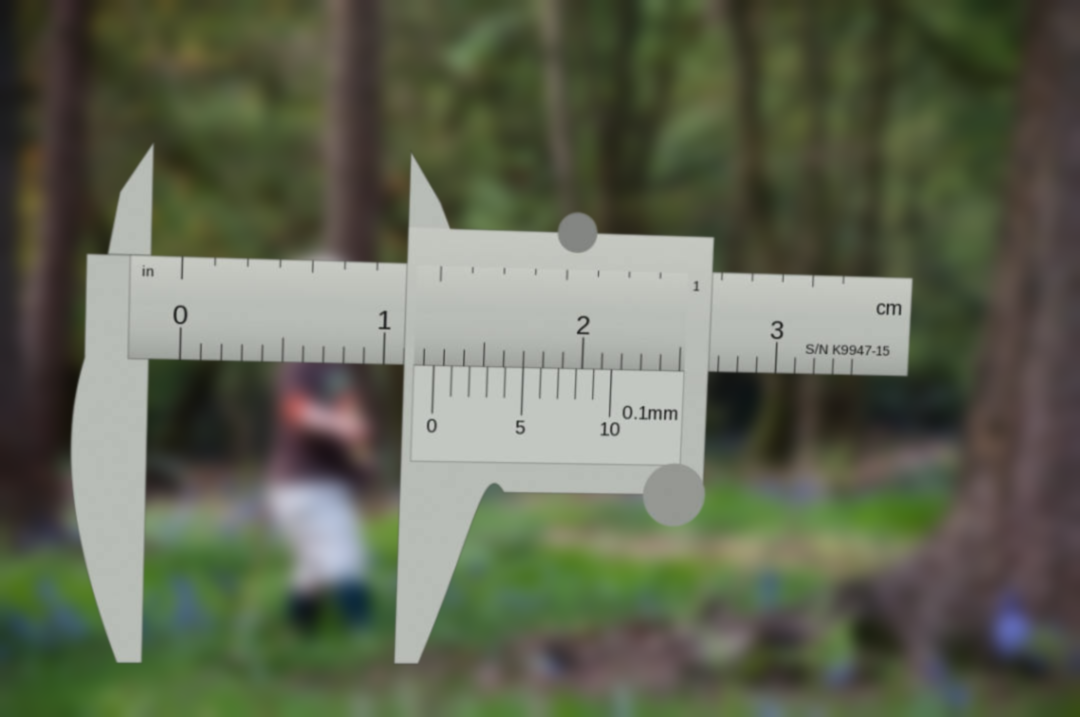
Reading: 12.5 mm
